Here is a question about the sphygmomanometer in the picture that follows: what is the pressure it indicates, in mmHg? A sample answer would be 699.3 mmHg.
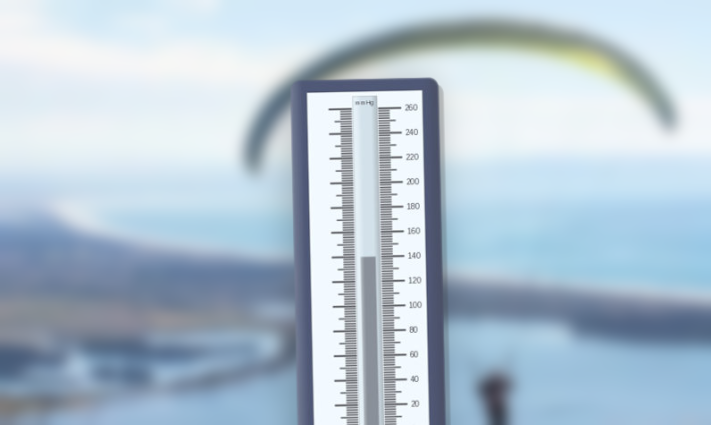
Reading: 140 mmHg
